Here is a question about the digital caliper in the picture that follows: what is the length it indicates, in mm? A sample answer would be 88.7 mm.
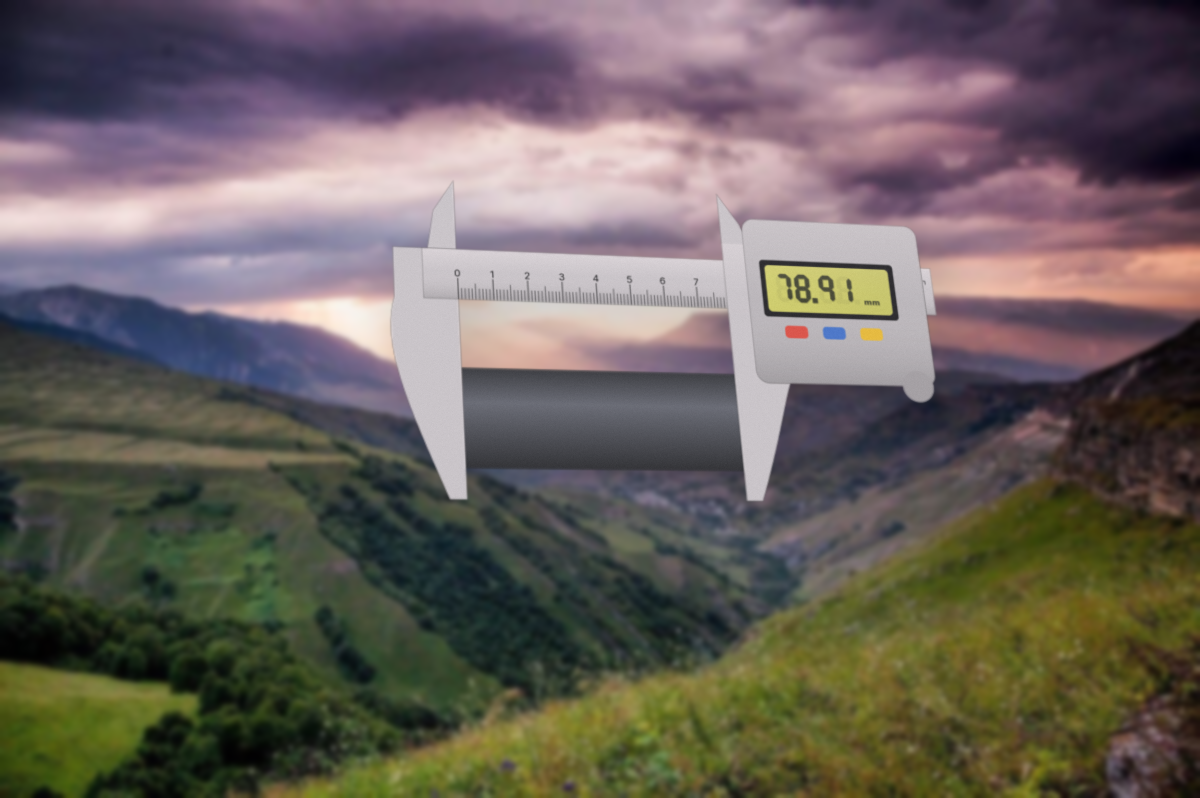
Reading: 78.91 mm
